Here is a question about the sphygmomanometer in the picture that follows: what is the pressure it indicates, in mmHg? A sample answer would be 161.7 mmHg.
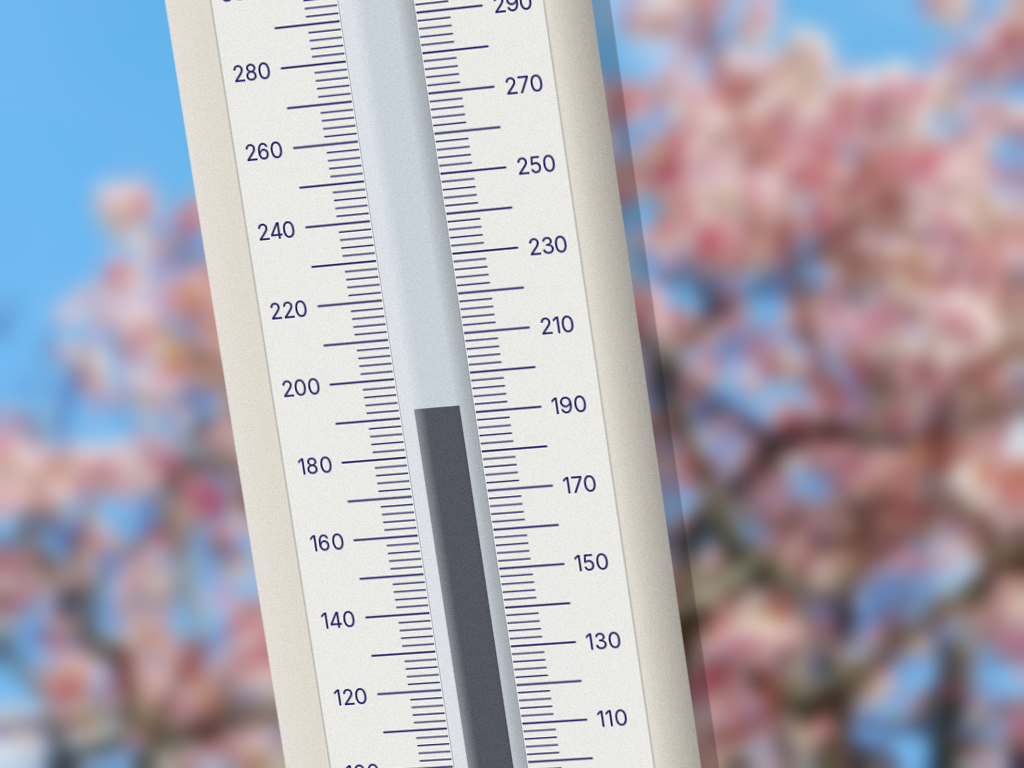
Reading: 192 mmHg
